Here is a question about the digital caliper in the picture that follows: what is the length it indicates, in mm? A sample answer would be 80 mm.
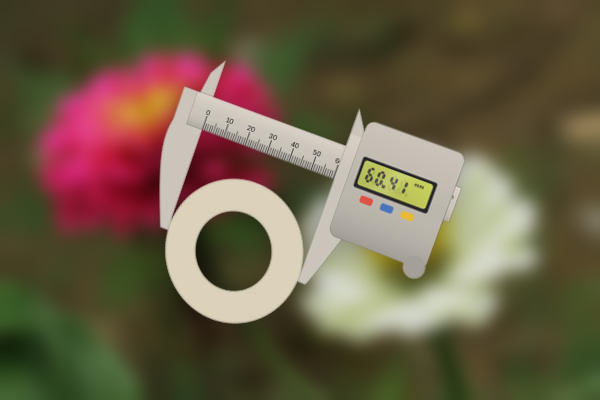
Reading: 60.41 mm
